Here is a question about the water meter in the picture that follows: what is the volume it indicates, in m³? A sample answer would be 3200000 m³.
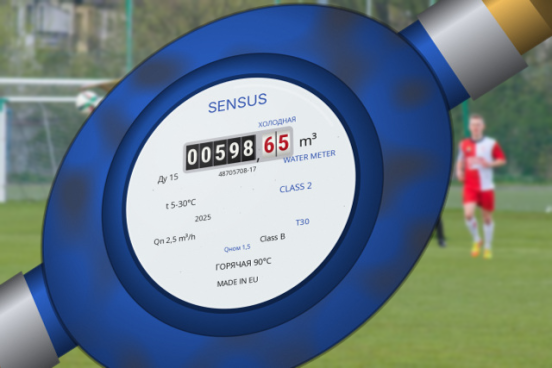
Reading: 598.65 m³
